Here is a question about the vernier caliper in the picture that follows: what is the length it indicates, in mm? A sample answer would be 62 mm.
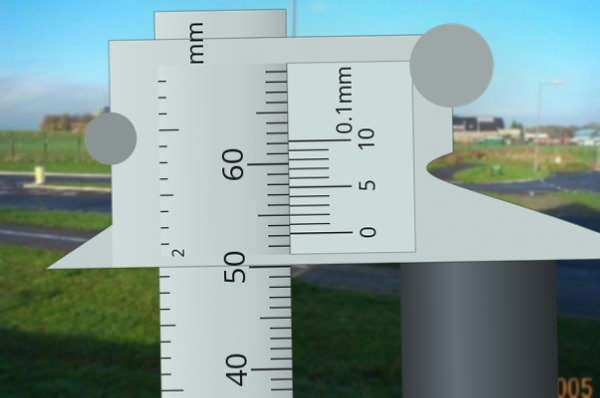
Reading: 53.2 mm
